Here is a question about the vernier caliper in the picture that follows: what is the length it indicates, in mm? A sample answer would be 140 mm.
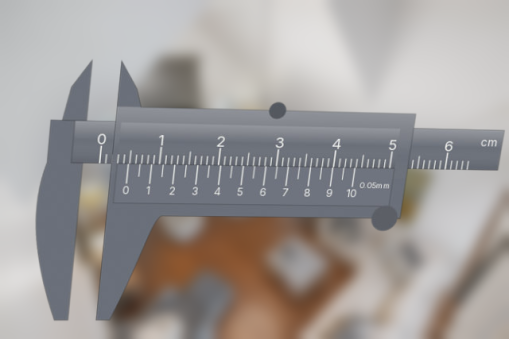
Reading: 4.8 mm
